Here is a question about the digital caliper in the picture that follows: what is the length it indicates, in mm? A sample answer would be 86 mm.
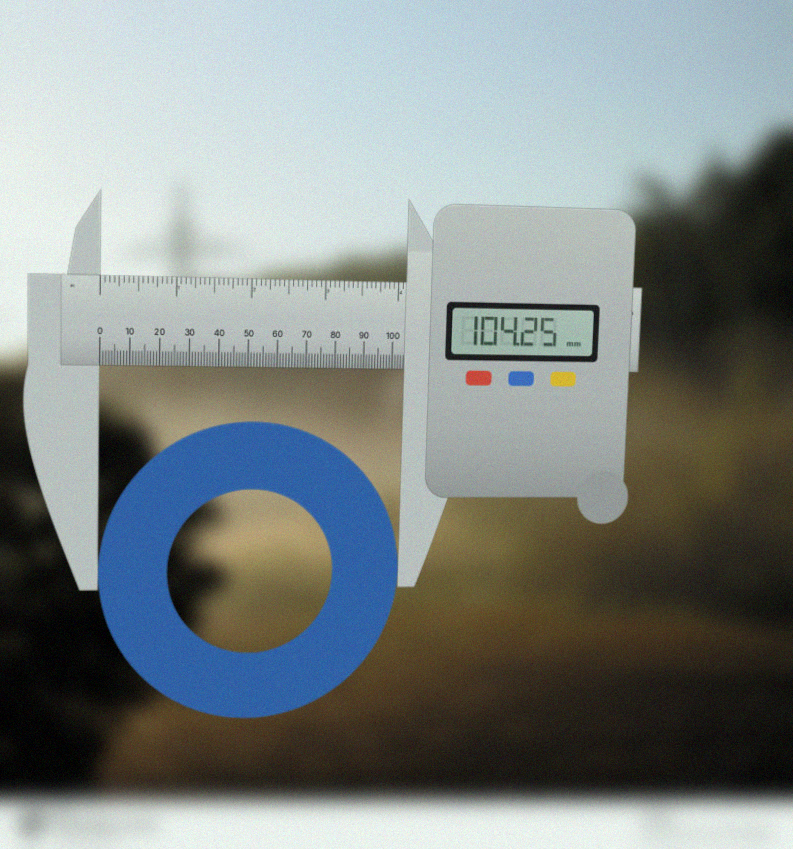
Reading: 104.25 mm
